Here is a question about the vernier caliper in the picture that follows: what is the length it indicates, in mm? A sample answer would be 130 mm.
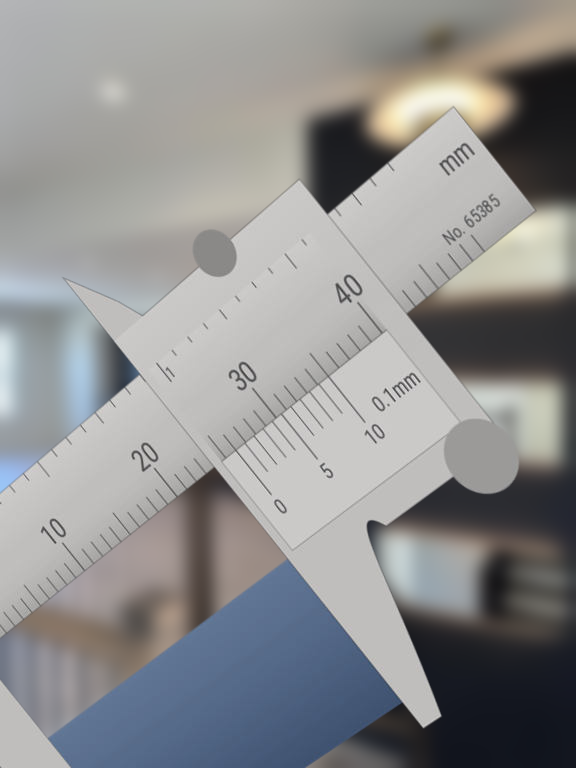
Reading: 26.0 mm
